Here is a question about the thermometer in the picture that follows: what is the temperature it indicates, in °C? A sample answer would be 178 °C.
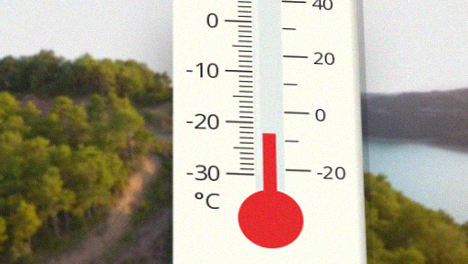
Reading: -22 °C
